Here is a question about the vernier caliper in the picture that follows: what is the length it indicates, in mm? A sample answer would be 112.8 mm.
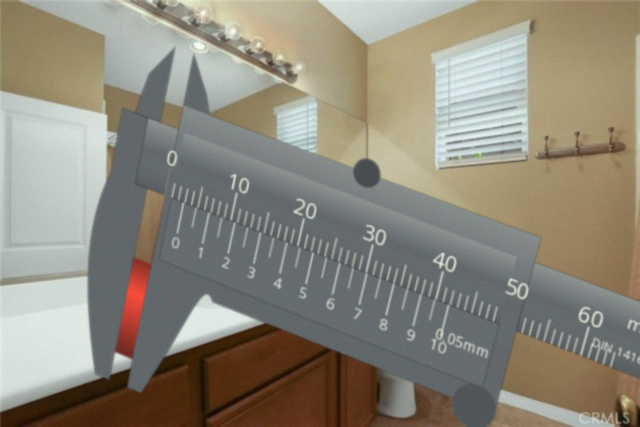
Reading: 2.8 mm
